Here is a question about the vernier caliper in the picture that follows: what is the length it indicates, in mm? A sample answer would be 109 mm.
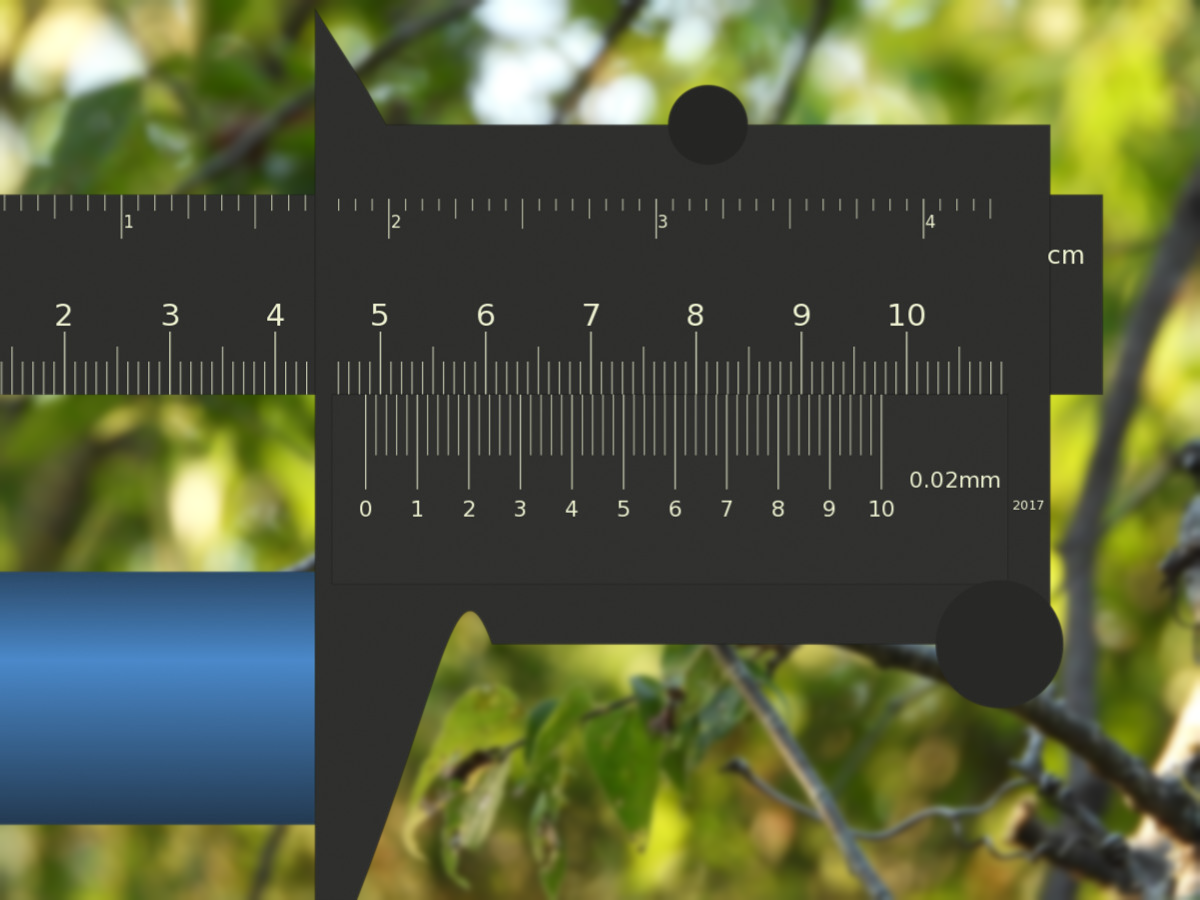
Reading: 48.6 mm
